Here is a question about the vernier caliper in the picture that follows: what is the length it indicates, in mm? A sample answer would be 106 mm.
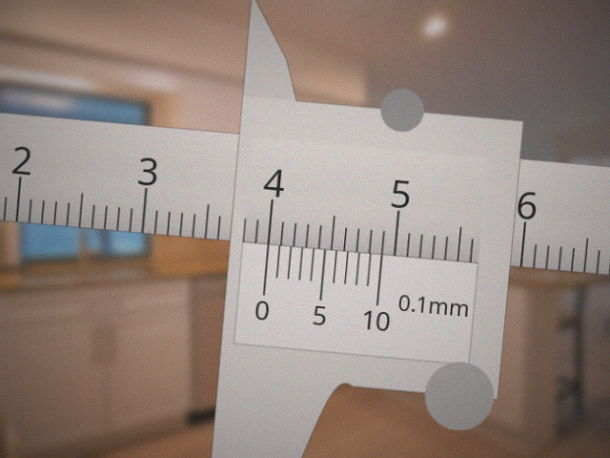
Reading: 40.0 mm
